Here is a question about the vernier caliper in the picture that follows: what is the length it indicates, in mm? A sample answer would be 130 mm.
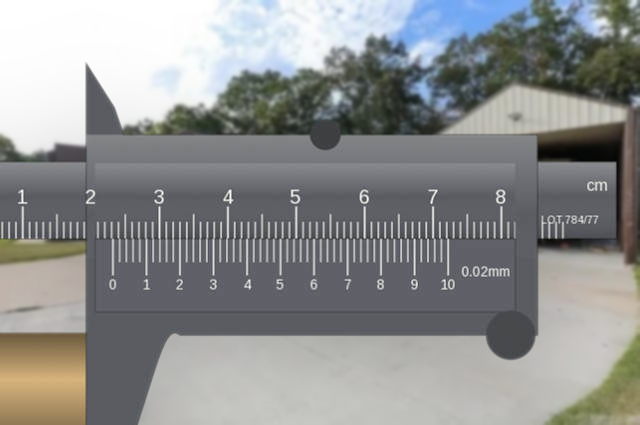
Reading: 23.2 mm
